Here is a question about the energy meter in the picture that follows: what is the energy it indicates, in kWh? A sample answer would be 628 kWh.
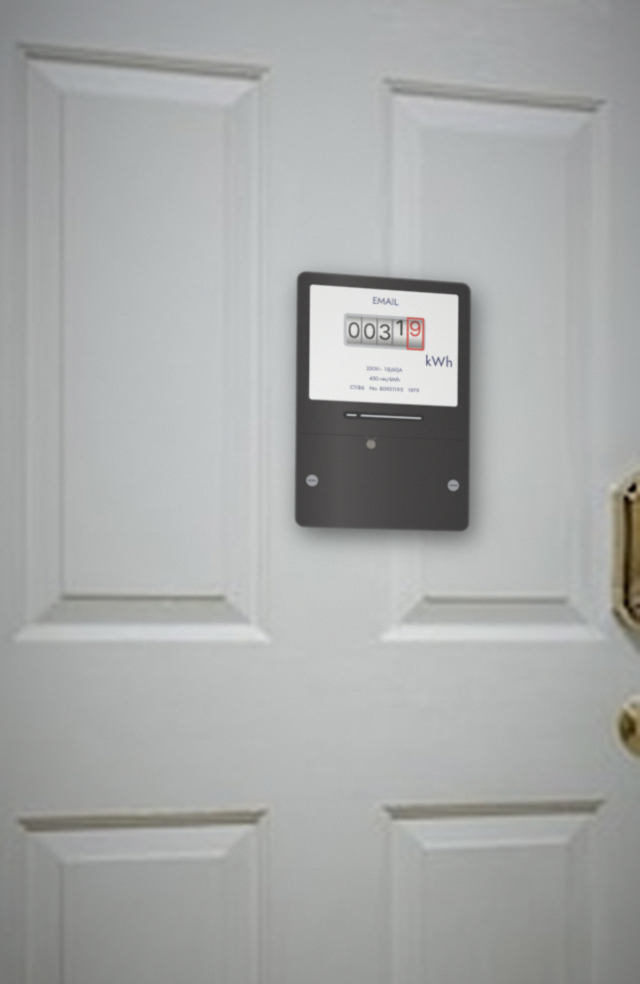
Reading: 31.9 kWh
